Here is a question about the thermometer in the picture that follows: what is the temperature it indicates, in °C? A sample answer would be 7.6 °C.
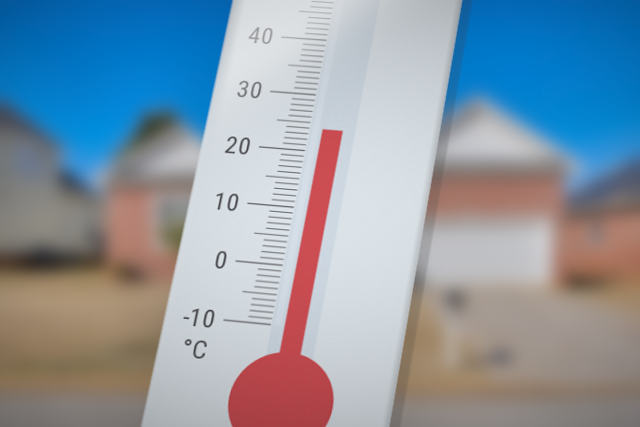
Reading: 24 °C
